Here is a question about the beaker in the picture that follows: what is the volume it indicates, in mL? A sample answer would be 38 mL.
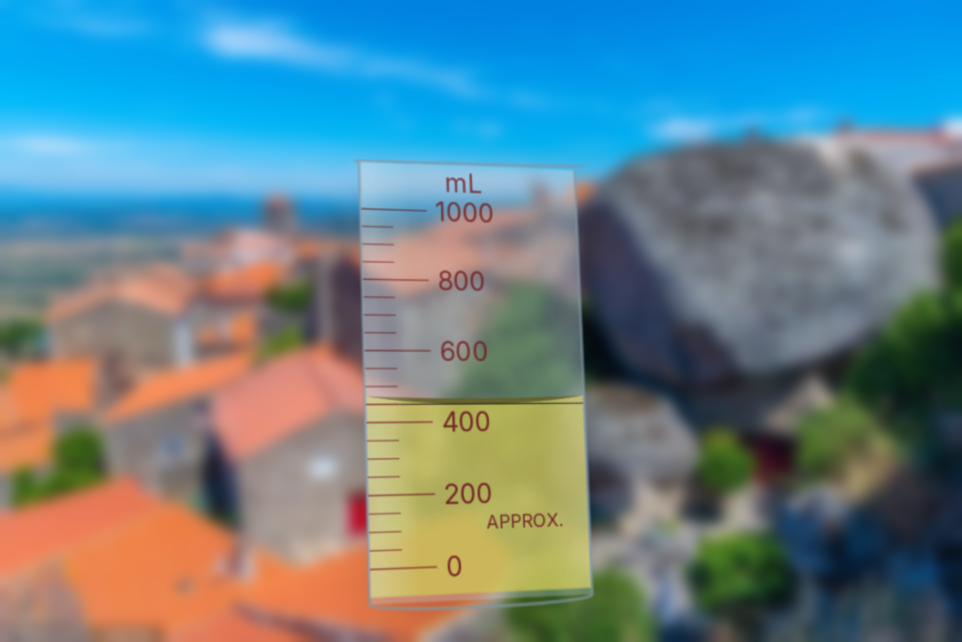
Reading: 450 mL
